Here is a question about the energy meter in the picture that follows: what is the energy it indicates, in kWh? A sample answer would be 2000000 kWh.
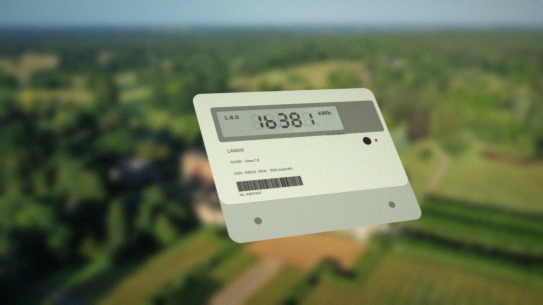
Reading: 16381 kWh
